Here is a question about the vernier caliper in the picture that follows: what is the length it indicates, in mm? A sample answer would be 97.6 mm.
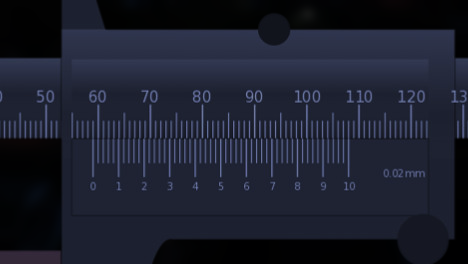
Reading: 59.0 mm
